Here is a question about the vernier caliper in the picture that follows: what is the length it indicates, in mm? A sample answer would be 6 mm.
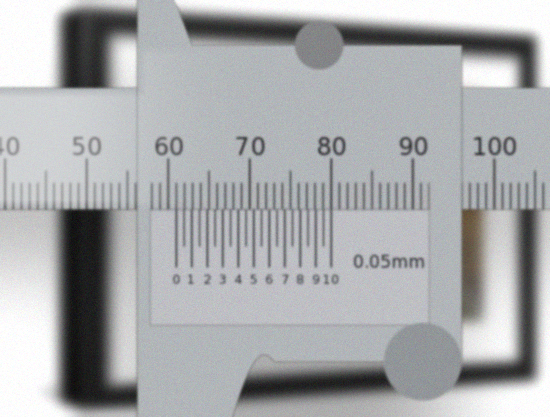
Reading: 61.0 mm
